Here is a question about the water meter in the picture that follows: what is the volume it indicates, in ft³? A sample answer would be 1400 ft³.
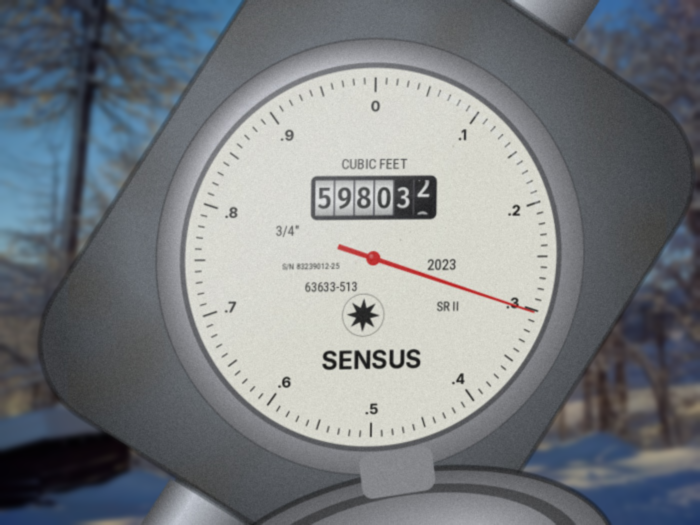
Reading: 598032.30 ft³
